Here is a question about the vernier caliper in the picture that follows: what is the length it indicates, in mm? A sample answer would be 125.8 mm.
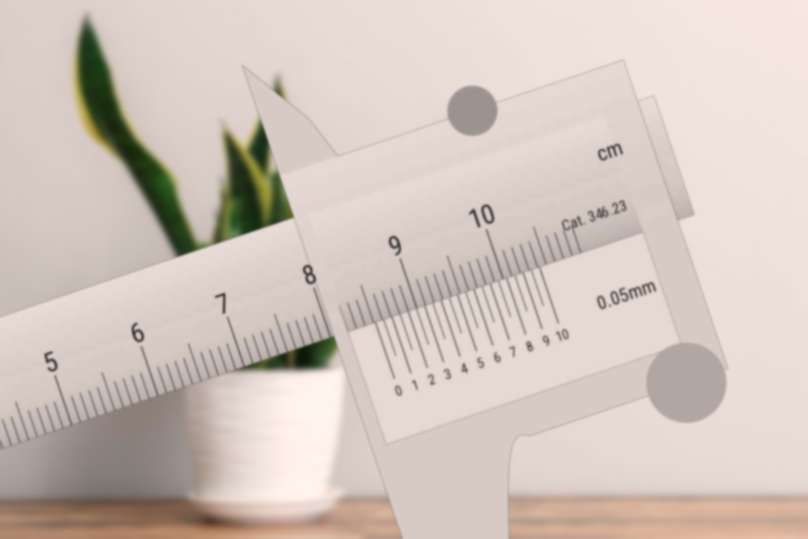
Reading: 85.2 mm
